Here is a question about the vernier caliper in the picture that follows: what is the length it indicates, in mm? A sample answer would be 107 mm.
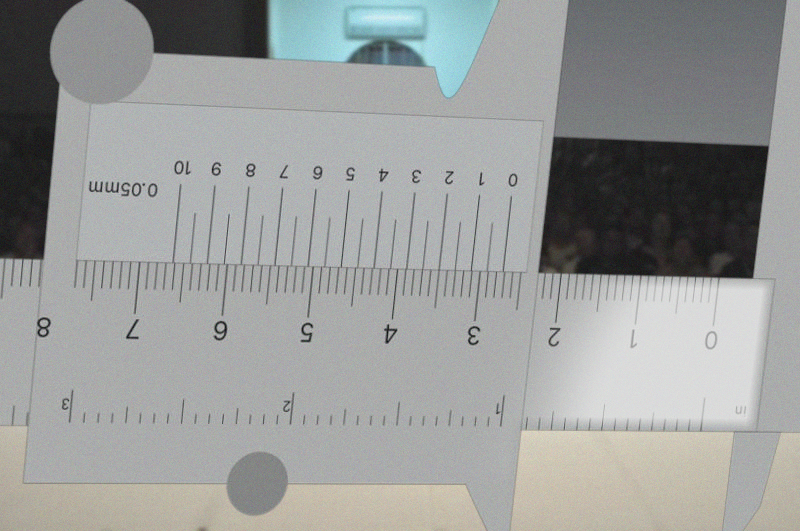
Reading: 27.2 mm
